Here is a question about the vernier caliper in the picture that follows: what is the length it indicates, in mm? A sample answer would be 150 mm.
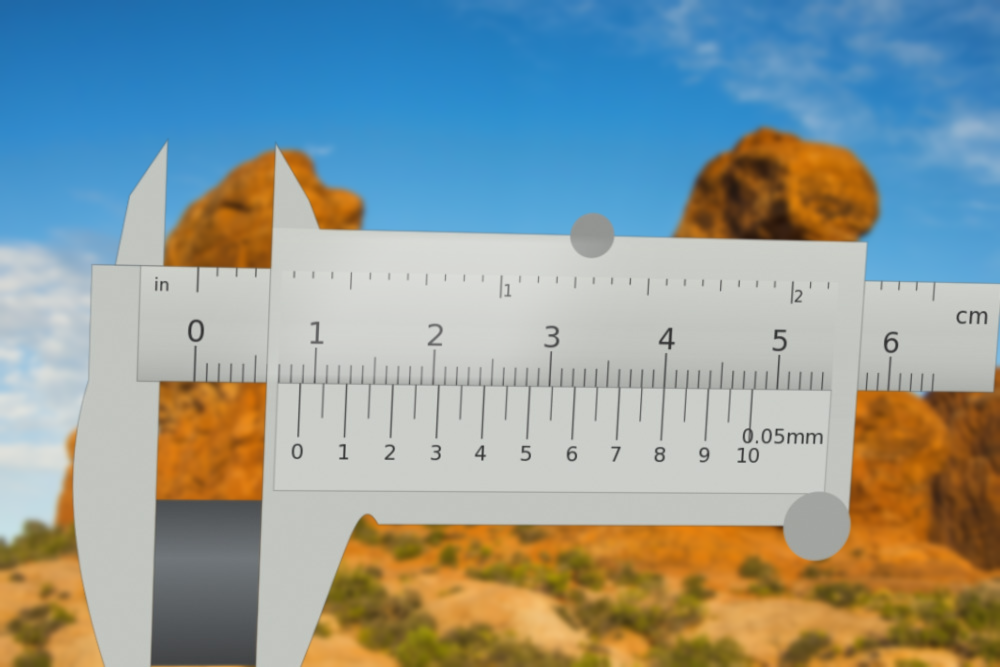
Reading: 8.8 mm
